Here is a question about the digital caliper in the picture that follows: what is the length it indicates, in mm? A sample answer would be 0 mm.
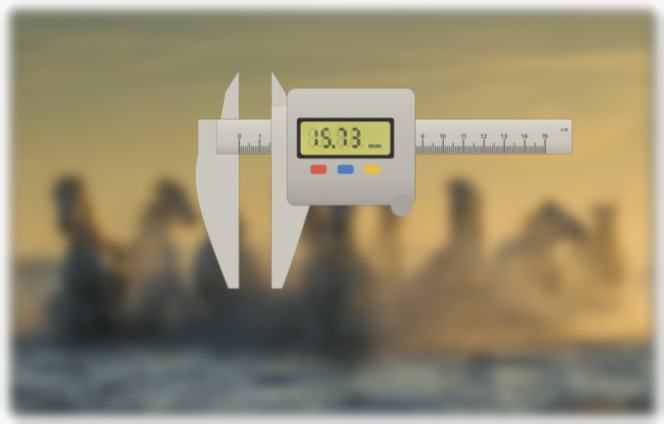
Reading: 15.73 mm
